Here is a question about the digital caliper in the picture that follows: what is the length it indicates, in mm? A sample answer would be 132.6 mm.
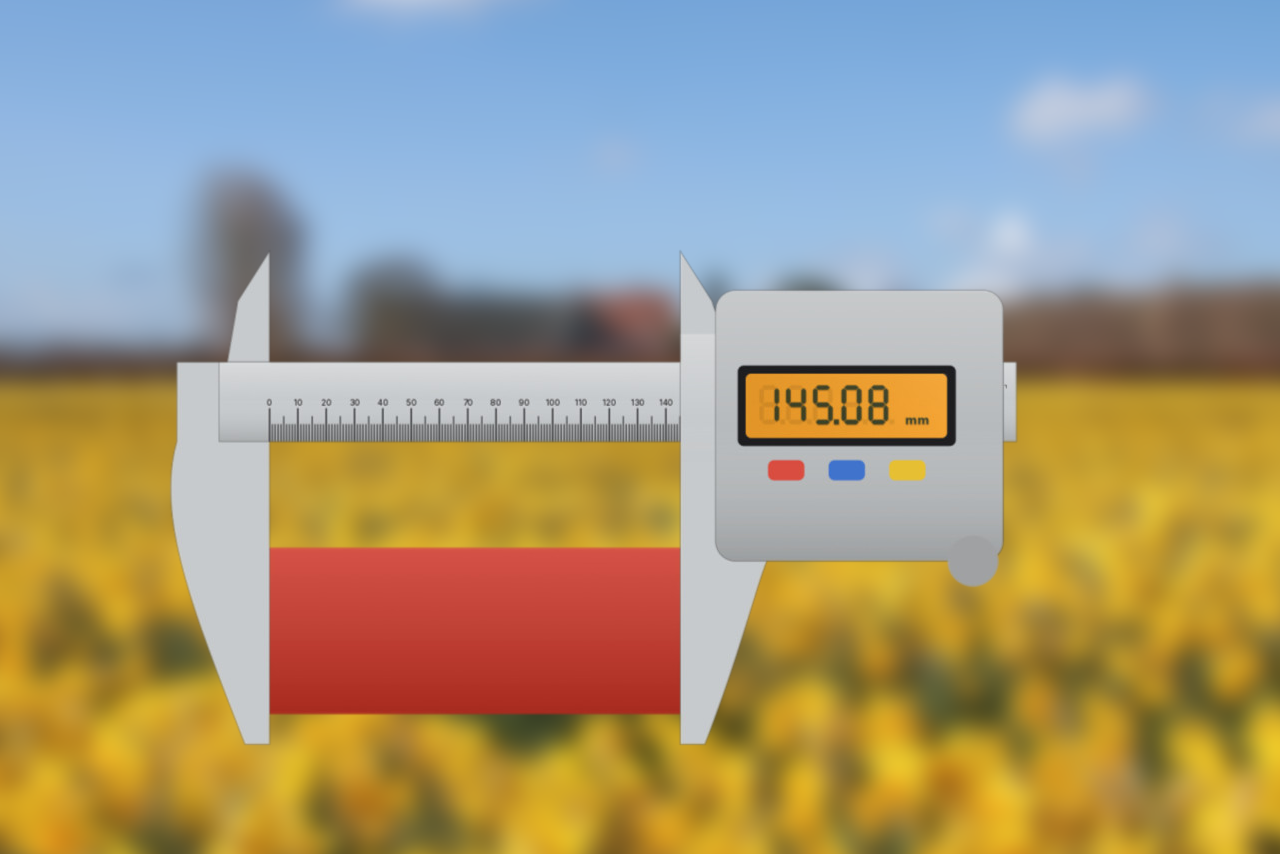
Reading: 145.08 mm
